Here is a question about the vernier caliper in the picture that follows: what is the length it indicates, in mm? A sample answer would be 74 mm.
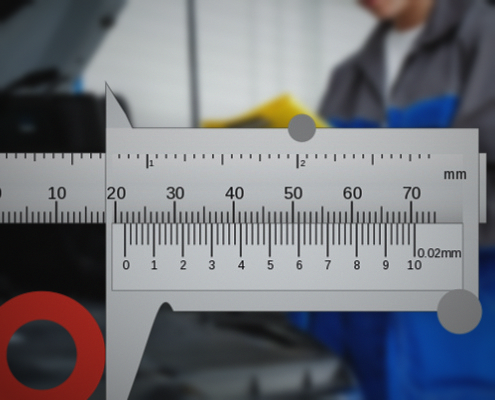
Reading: 21.6 mm
